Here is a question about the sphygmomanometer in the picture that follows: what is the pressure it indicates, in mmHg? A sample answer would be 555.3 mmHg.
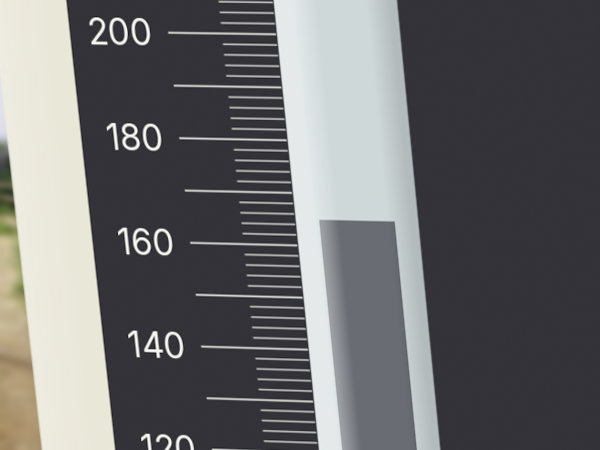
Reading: 165 mmHg
